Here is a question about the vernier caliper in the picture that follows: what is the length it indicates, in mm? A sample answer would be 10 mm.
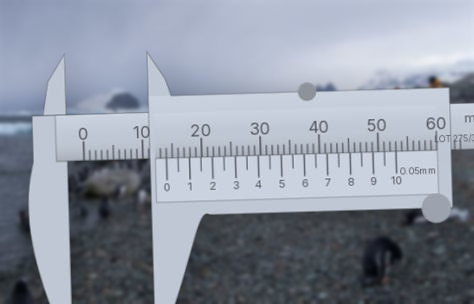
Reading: 14.0 mm
